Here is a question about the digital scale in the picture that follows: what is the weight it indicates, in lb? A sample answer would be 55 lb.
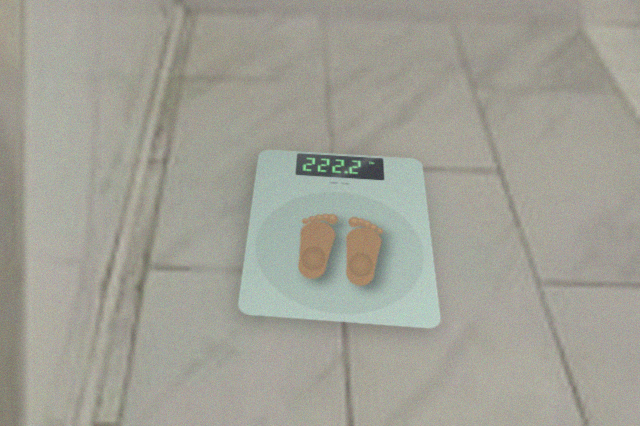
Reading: 222.2 lb
